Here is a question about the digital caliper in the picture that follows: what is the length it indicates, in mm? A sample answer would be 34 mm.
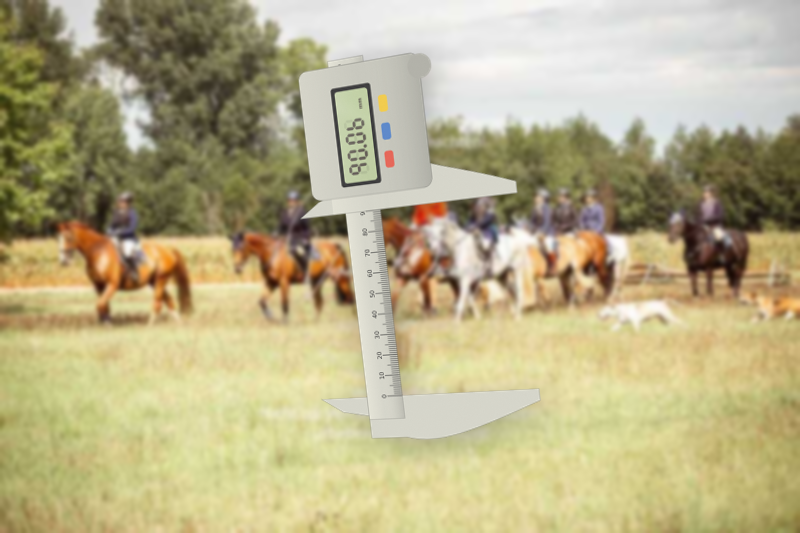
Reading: 90.06 mm
